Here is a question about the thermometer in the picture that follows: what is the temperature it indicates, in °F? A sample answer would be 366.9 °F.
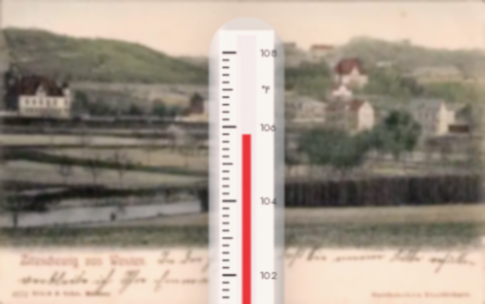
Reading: 105.8 °F
